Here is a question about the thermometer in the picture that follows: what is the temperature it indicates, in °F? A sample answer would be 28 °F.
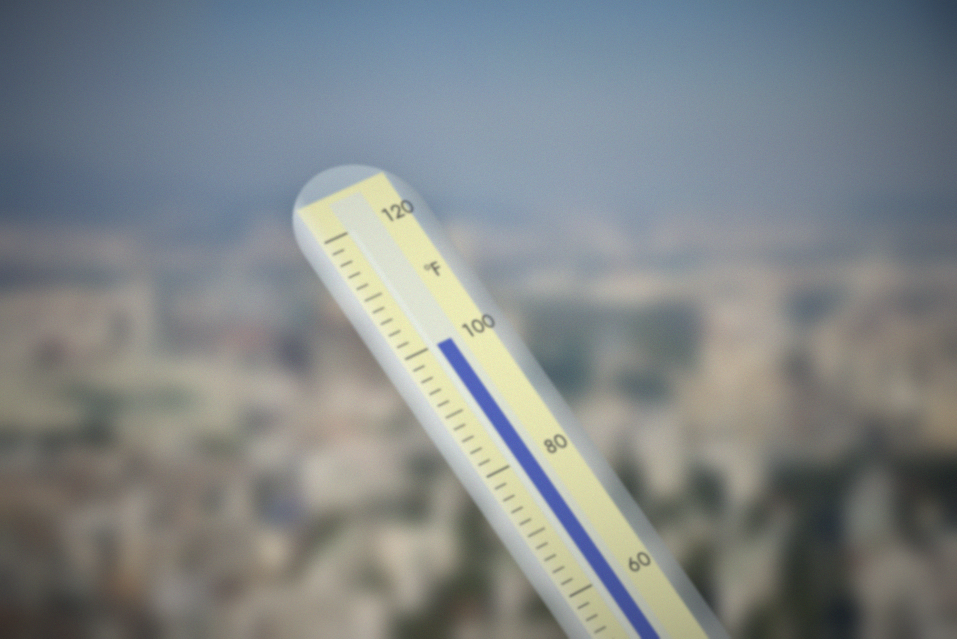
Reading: 100 °F
